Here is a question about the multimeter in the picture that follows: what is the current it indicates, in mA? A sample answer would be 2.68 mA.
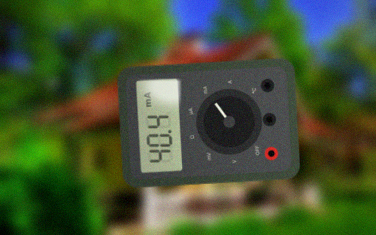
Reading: 40.4 mA
